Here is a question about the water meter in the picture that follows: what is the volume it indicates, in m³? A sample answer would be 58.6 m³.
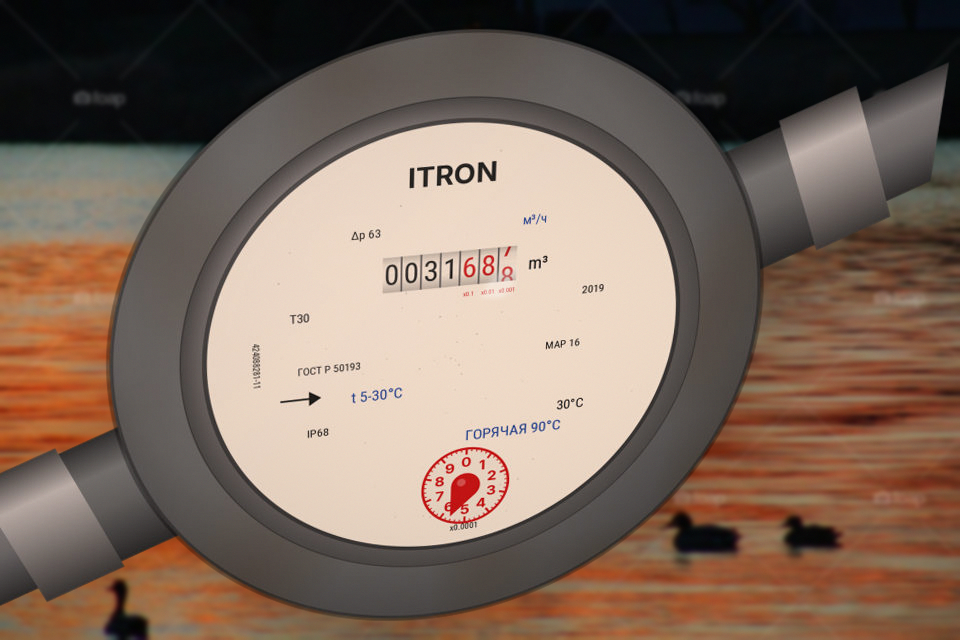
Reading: 31.6875 m³
